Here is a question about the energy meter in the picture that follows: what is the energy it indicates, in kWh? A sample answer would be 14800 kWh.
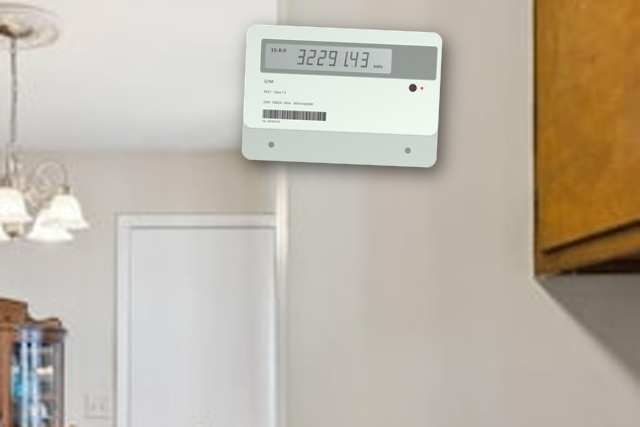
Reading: 32291.43 kWh
